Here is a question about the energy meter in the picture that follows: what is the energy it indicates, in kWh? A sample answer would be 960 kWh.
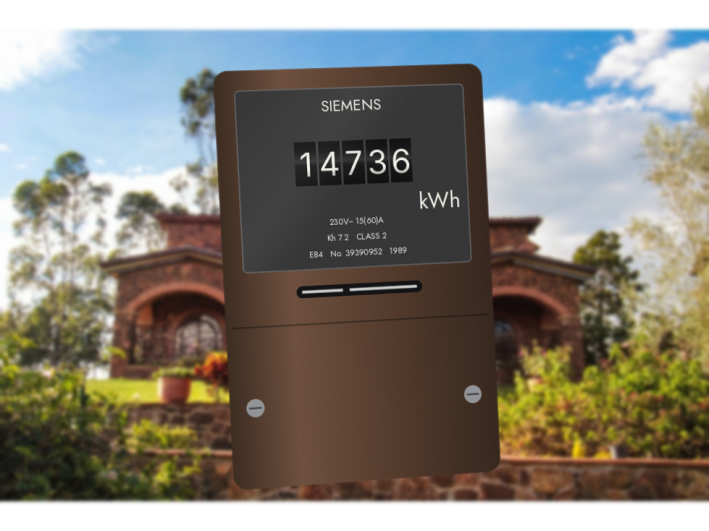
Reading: 14736 kWh
